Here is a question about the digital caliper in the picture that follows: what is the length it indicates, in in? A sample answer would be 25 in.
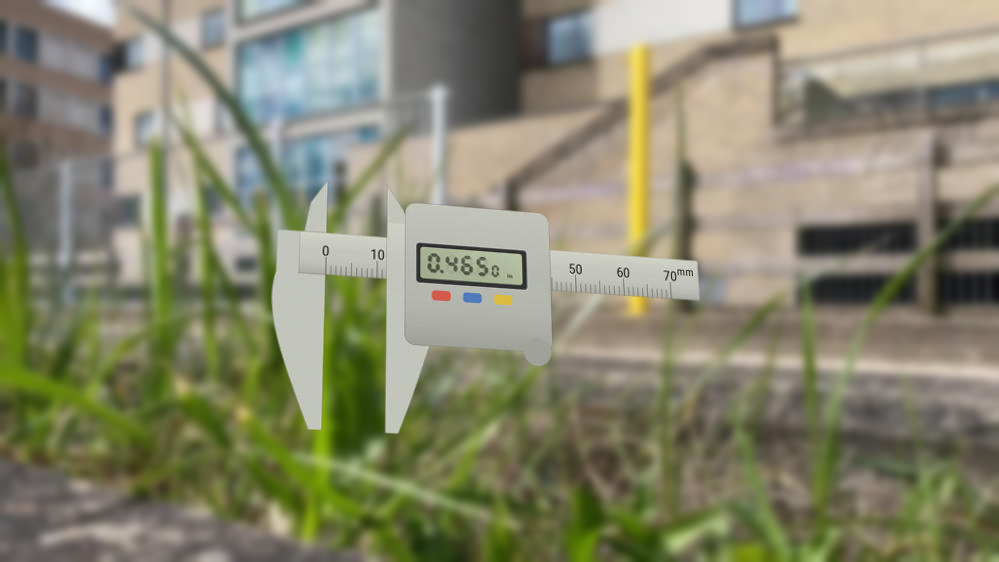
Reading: 0.4650 in
